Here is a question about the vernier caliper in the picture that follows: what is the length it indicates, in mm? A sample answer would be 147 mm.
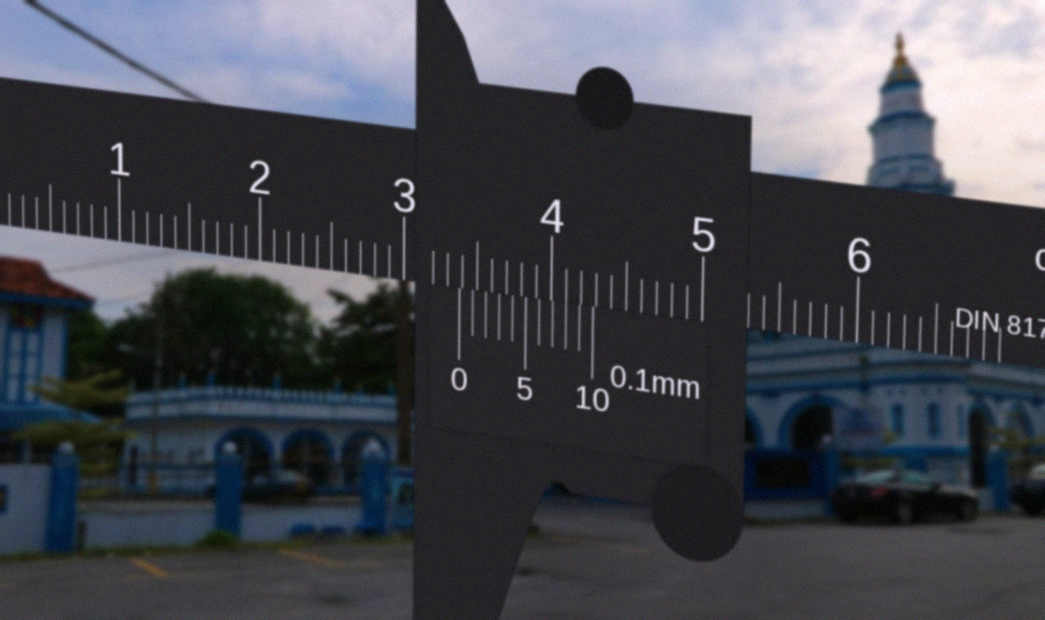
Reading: 33.8 mm
